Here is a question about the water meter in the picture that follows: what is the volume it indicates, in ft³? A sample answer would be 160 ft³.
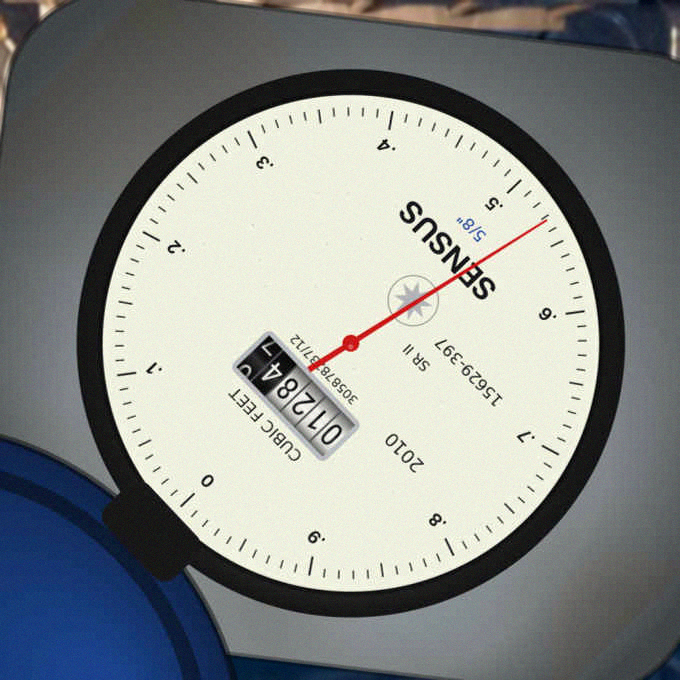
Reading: 12846.53 ft³
